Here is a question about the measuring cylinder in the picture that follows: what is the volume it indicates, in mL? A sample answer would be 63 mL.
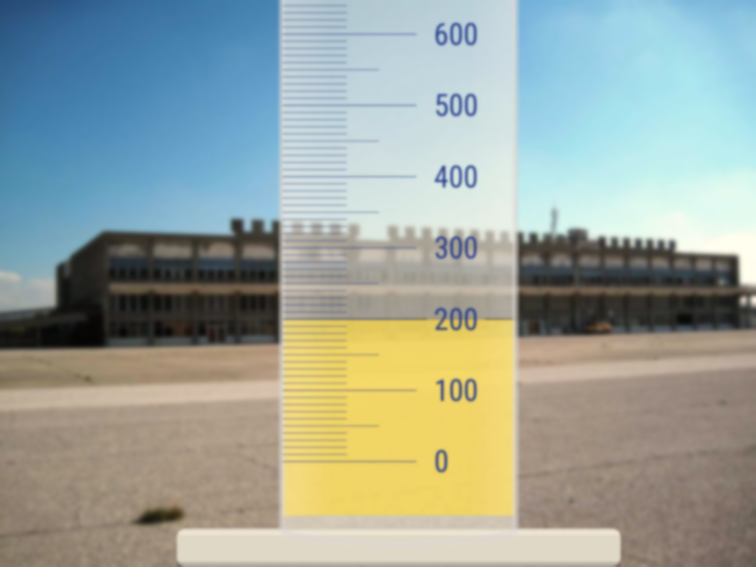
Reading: 200 mL
